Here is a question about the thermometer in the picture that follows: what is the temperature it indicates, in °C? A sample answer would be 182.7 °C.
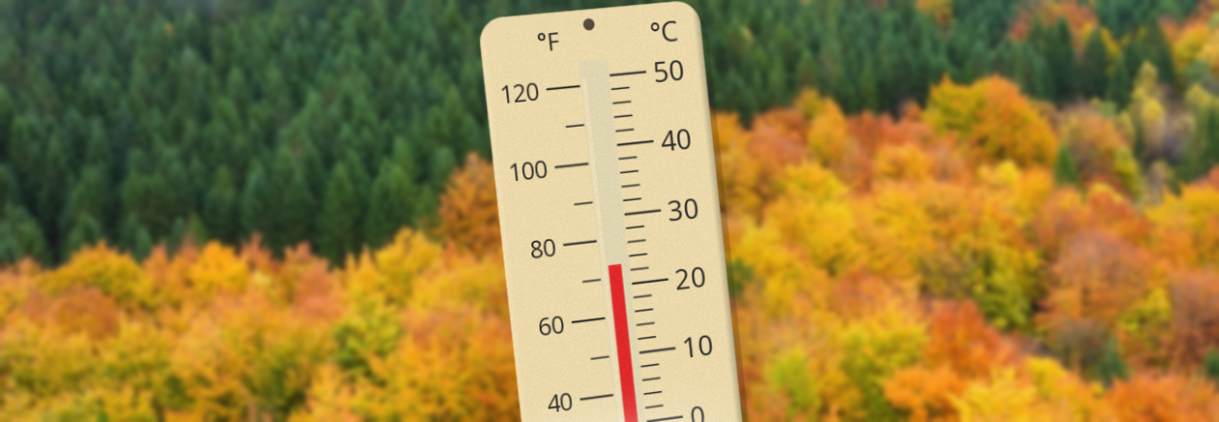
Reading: 23 °C
